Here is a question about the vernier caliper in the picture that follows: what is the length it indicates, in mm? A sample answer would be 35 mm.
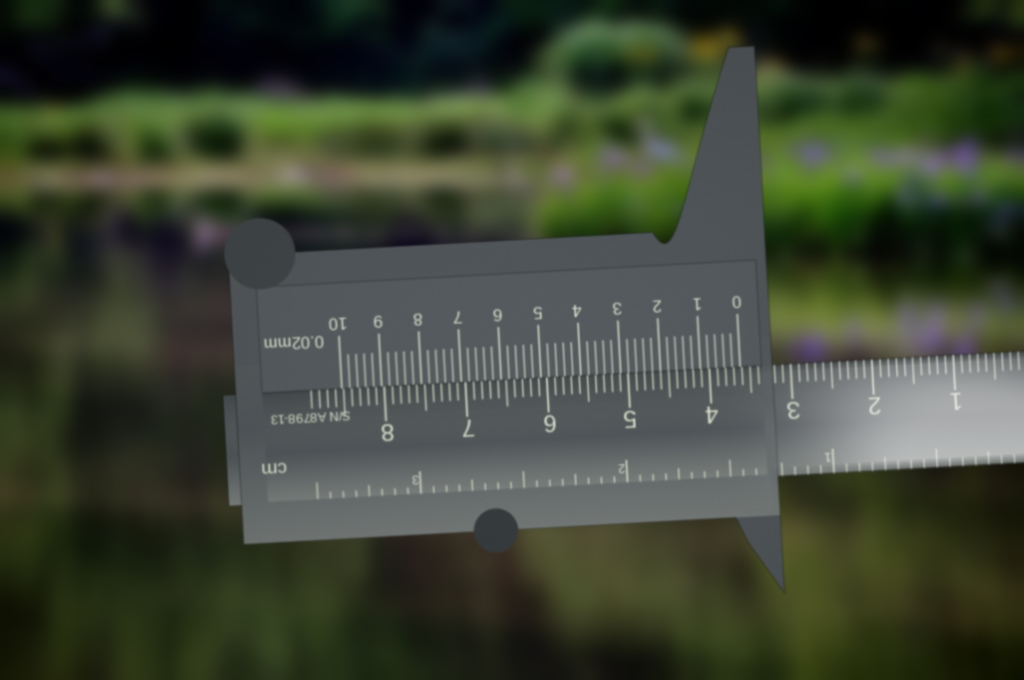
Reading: 36.2 mm
